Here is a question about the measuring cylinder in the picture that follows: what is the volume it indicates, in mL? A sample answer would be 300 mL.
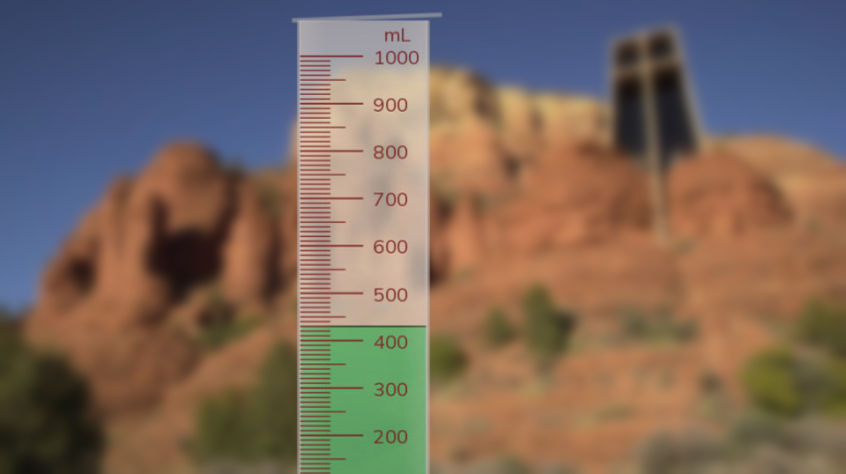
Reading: 430 mL
